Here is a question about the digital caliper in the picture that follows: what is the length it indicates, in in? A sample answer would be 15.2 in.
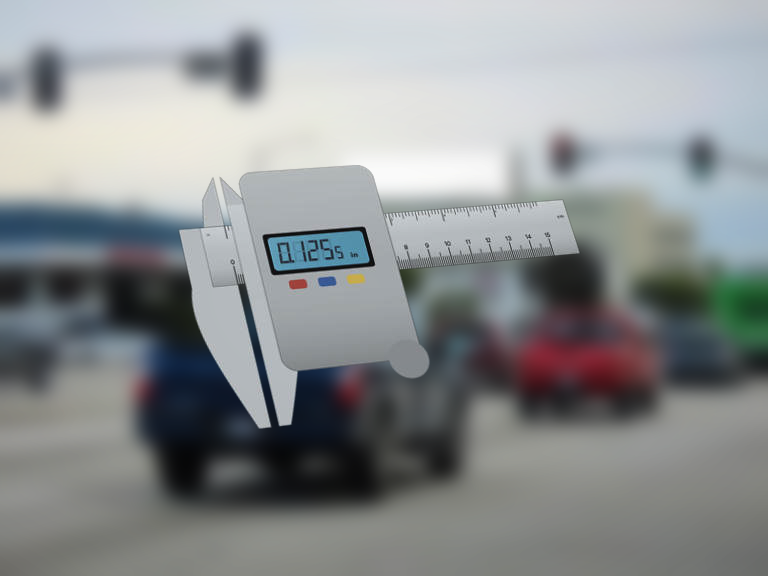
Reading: 0.1255 in
